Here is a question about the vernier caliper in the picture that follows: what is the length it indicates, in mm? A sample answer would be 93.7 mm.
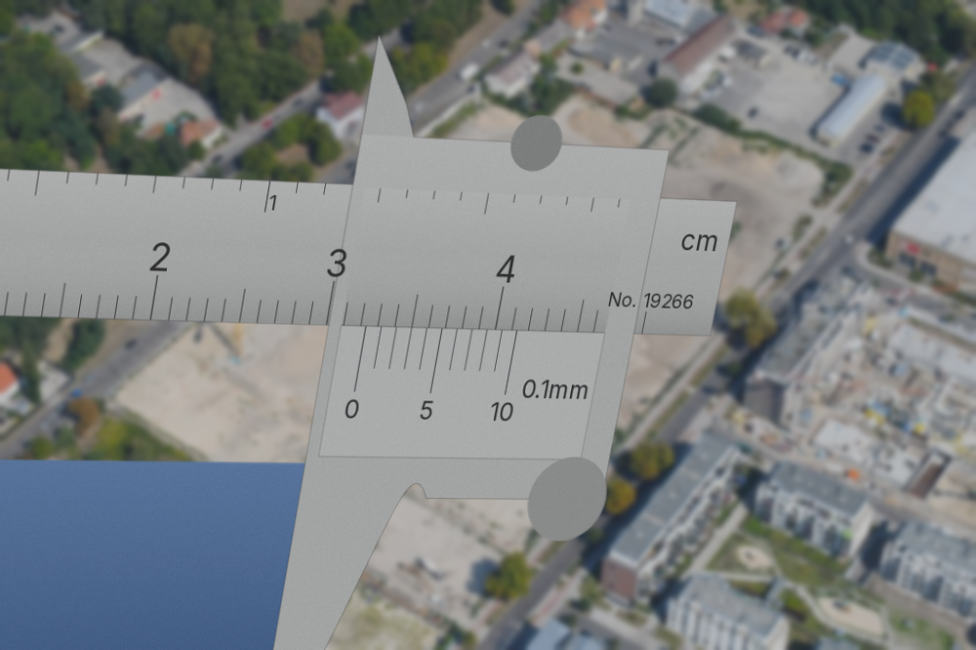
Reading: 32.3 mm
